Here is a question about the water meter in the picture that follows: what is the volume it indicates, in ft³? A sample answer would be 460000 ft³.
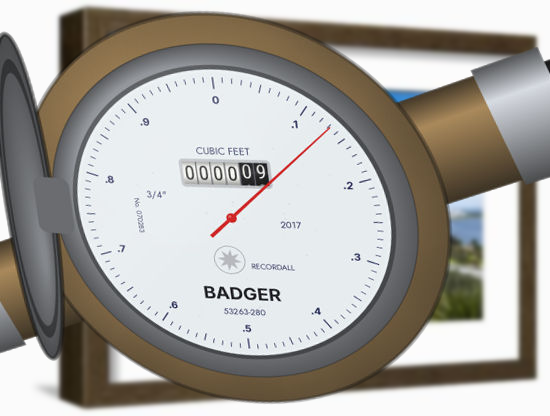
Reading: 9.13 ft³
